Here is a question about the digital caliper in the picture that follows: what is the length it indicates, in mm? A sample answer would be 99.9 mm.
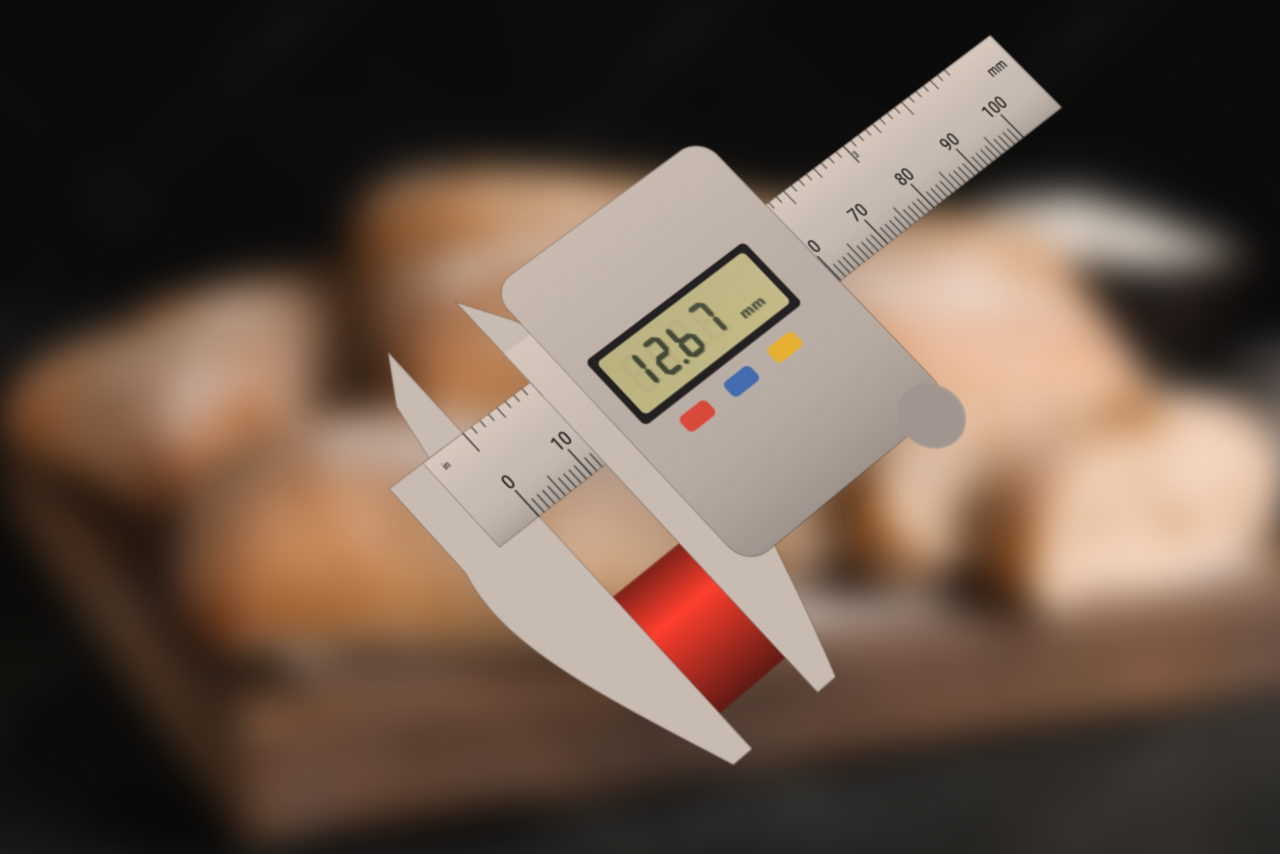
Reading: 12.67 mm
